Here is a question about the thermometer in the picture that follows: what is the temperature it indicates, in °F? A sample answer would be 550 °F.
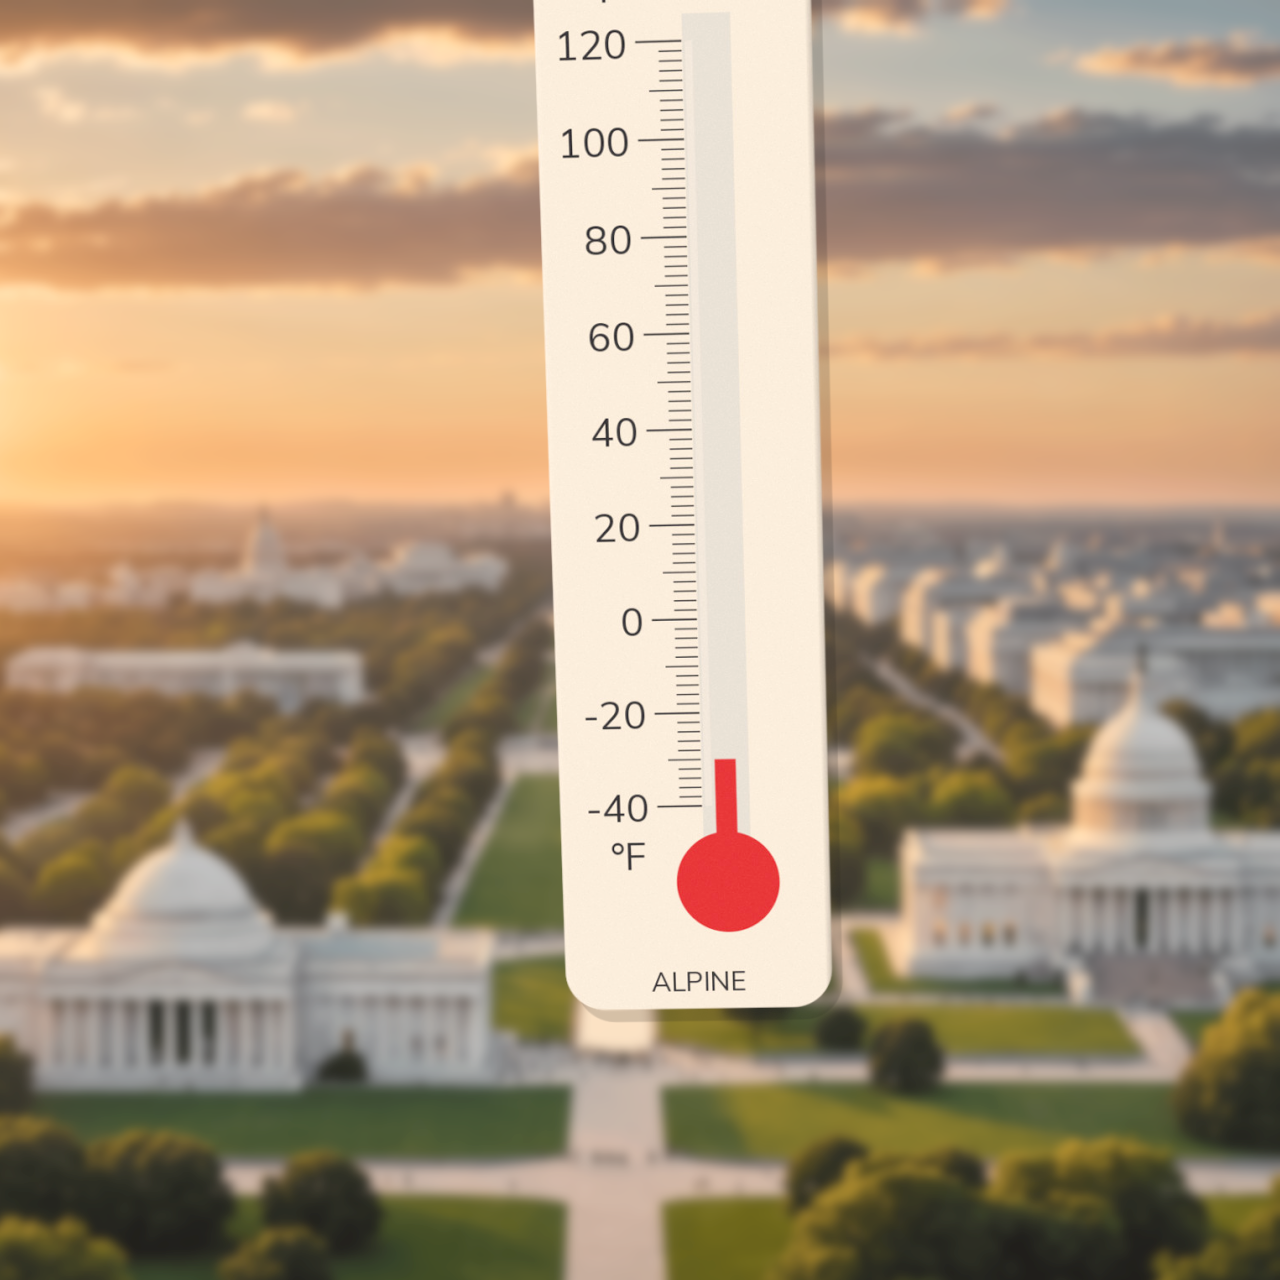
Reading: -30 °F
